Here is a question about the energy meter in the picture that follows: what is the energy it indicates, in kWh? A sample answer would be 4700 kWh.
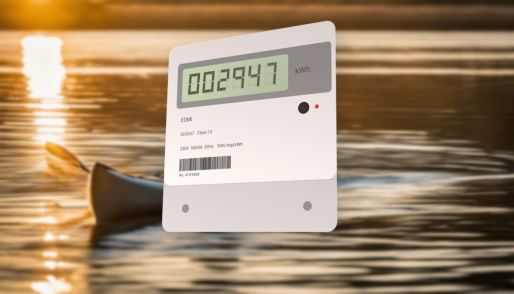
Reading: 2947 kWh
